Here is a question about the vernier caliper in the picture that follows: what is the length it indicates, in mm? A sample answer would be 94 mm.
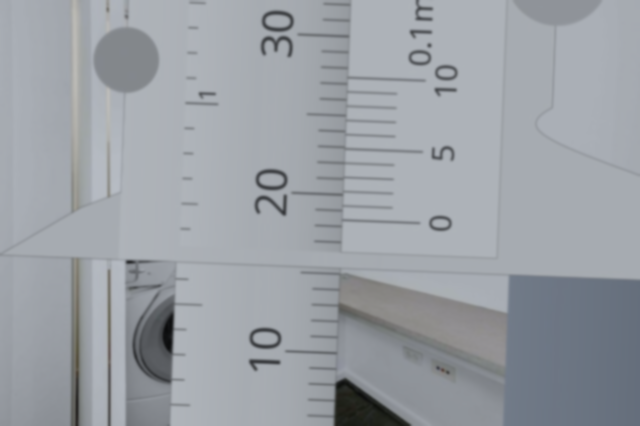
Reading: 18.4 mm
